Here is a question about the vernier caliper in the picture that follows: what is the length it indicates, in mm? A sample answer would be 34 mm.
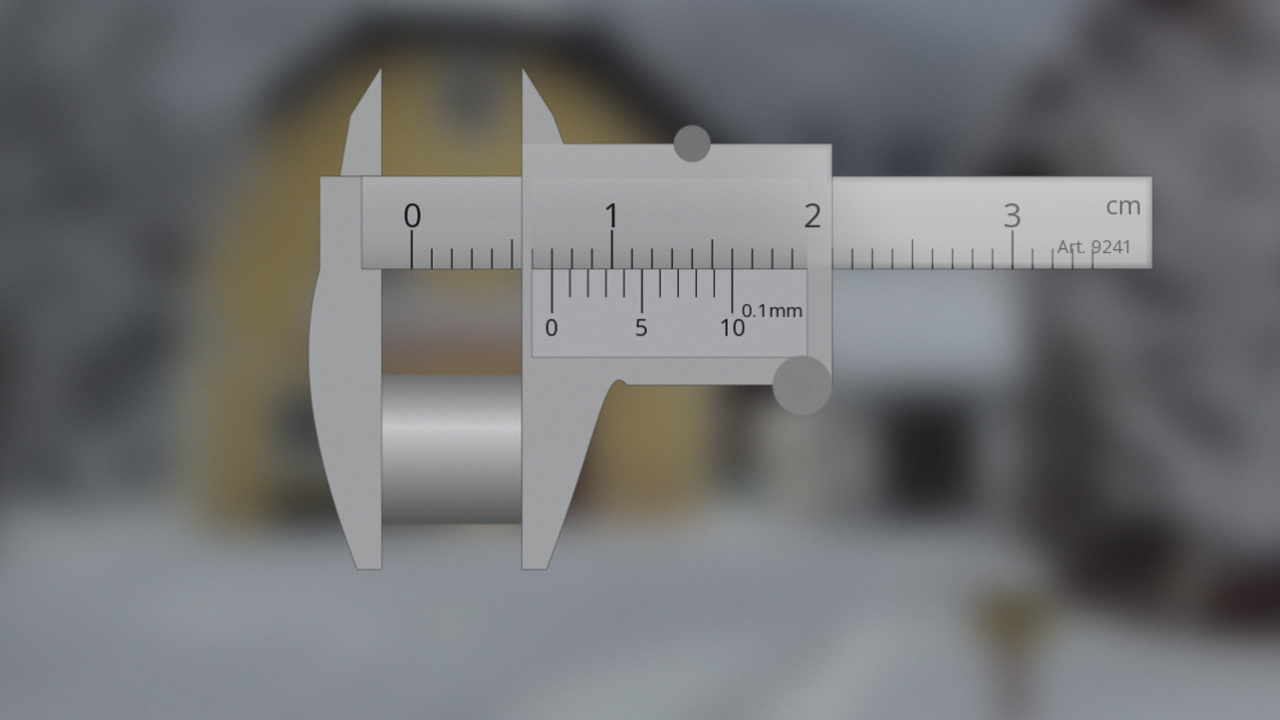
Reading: 7.0 mm
